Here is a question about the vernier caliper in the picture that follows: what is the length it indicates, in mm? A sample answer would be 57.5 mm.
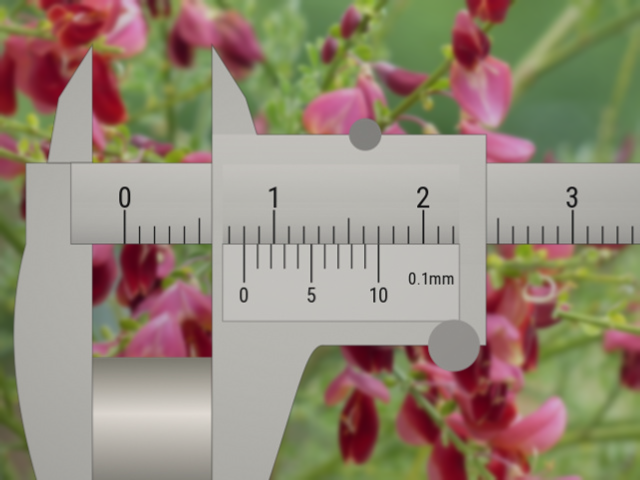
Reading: 8.0 mm
